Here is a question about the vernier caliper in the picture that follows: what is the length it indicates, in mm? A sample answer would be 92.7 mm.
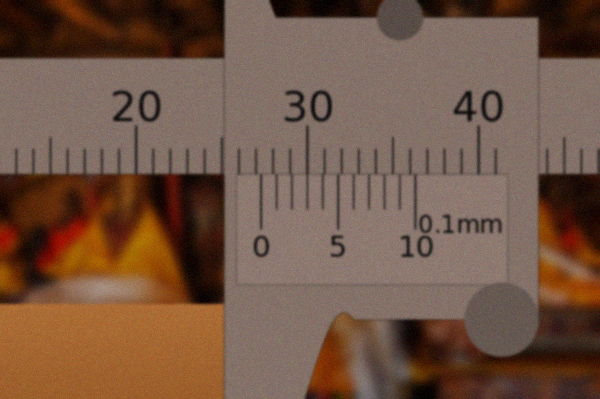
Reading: 27.3 mm
